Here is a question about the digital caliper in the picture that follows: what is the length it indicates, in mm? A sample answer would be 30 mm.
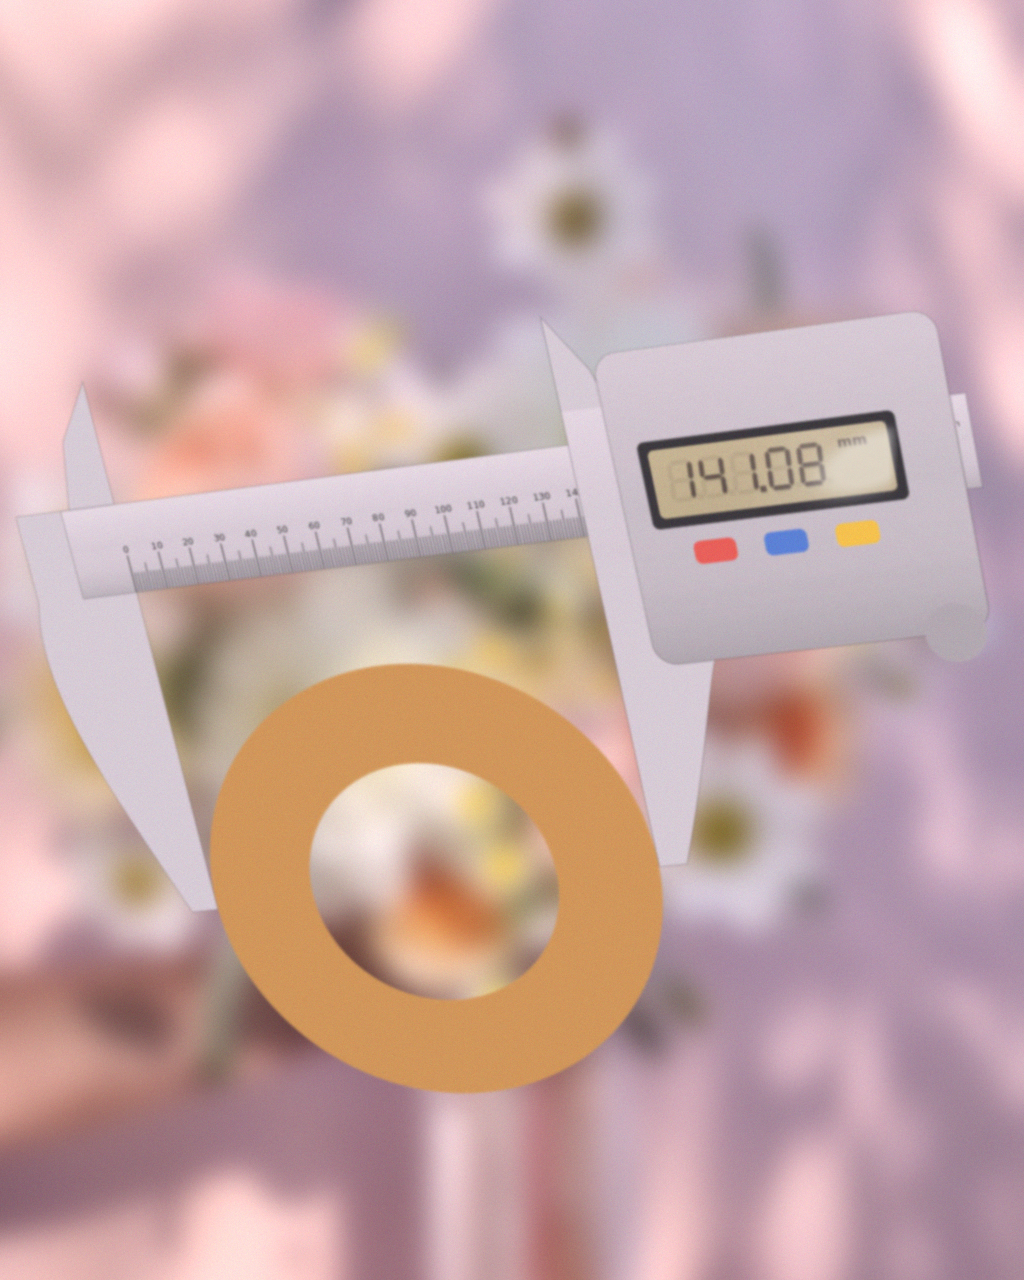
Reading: 141.08 mm
